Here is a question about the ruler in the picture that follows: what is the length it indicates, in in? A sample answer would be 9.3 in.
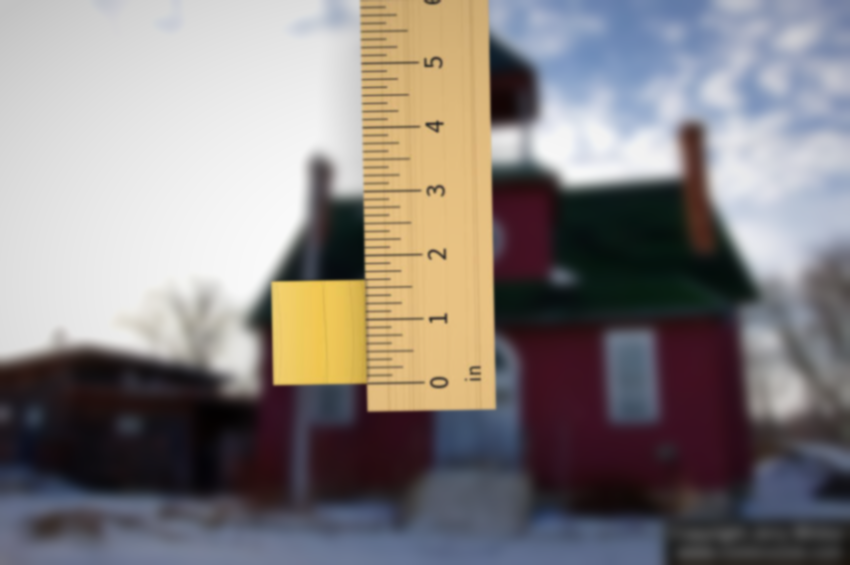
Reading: 1.625 in
